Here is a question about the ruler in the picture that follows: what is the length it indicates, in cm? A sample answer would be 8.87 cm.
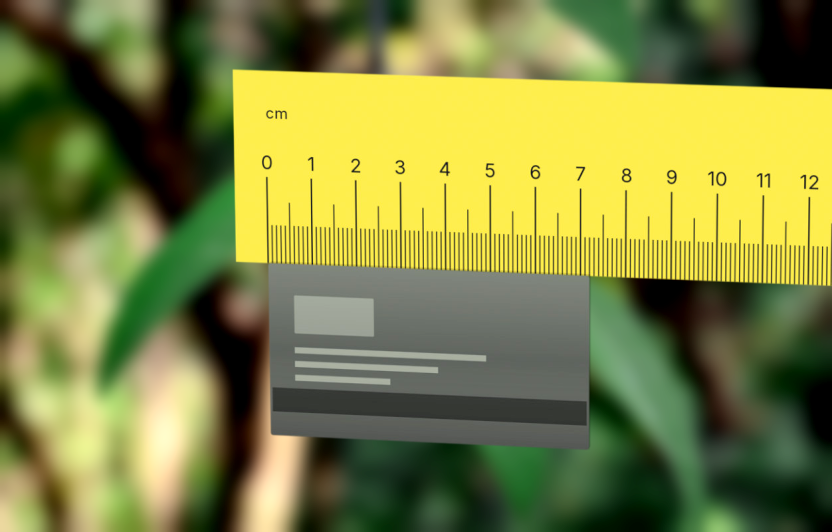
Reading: 7.2 cm
